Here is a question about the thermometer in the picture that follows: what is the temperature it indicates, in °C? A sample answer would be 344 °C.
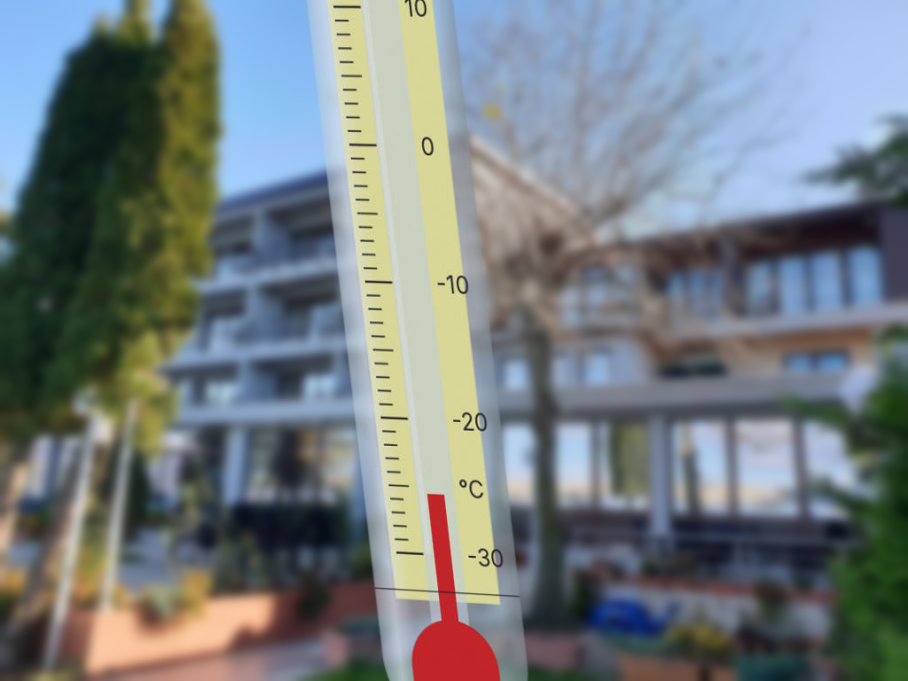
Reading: -25.5 °C
